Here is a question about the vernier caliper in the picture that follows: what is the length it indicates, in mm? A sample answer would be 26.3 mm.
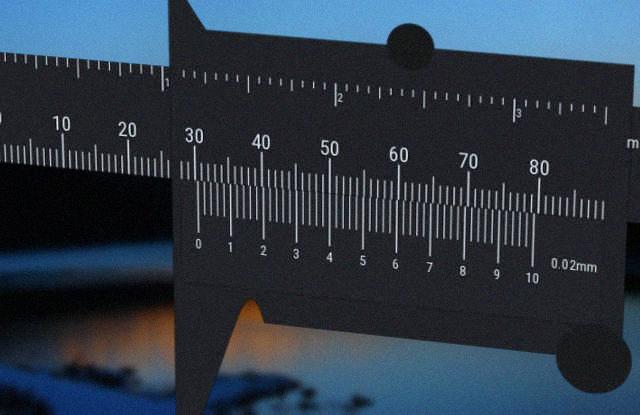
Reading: 30.4 mm
